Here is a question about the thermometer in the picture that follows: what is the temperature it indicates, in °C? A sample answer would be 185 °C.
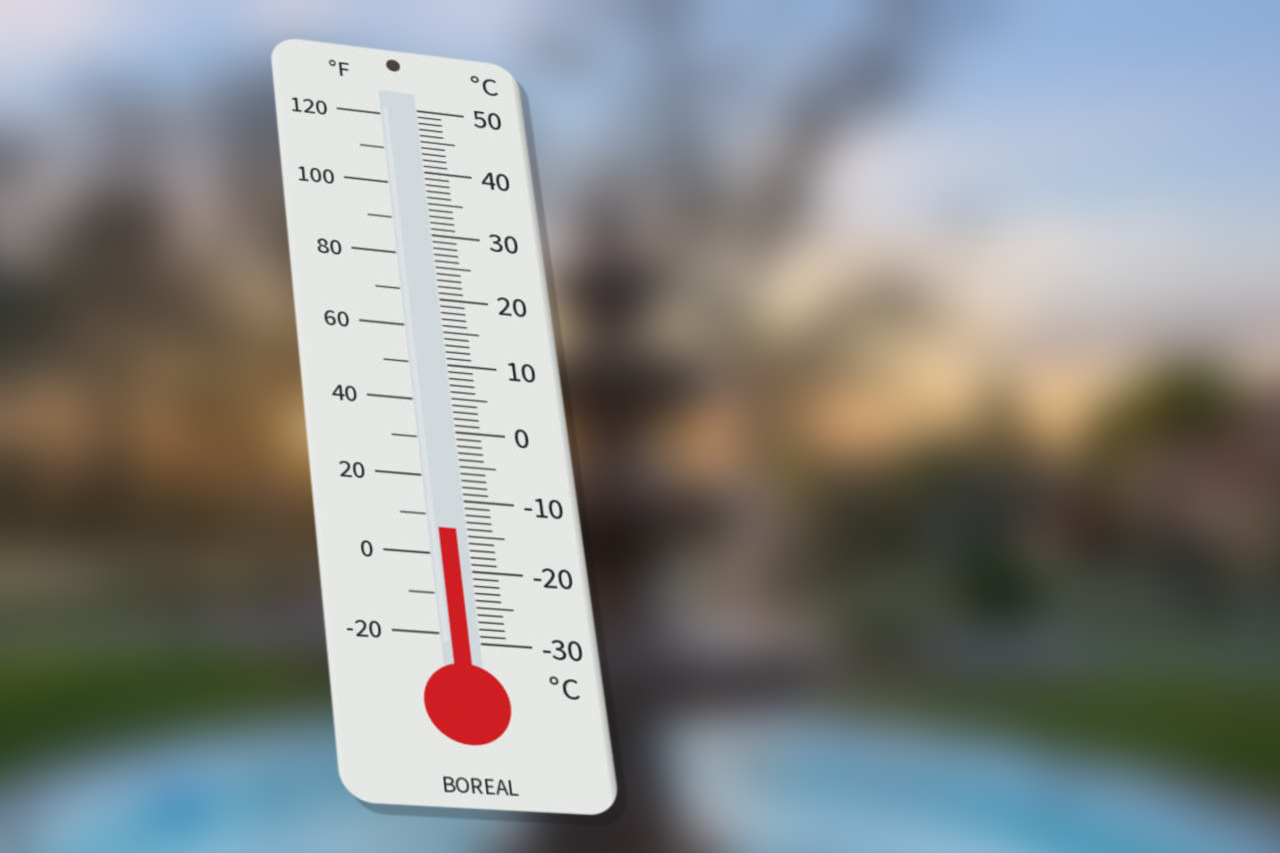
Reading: -14 °C
